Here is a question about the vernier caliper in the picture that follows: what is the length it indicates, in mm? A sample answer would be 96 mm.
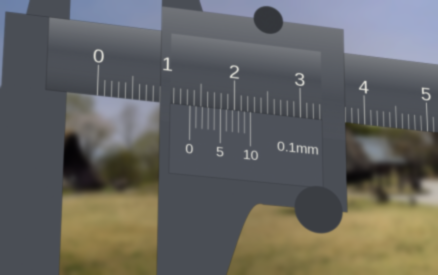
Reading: 13.4 mm
